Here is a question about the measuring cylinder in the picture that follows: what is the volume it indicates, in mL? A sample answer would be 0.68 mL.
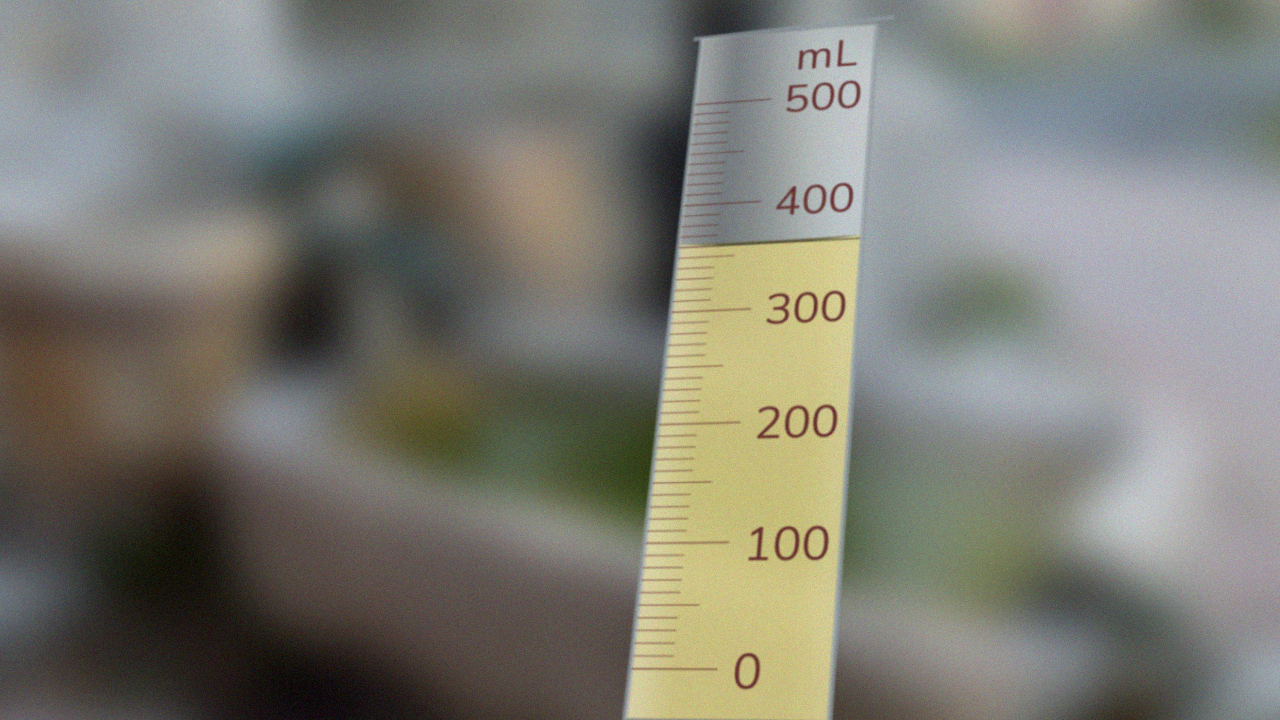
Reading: 360 mL
